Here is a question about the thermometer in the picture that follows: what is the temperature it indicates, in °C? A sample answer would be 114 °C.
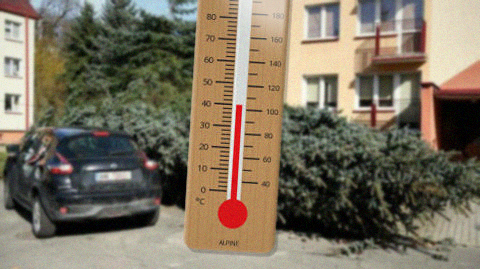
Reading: 40 °C
